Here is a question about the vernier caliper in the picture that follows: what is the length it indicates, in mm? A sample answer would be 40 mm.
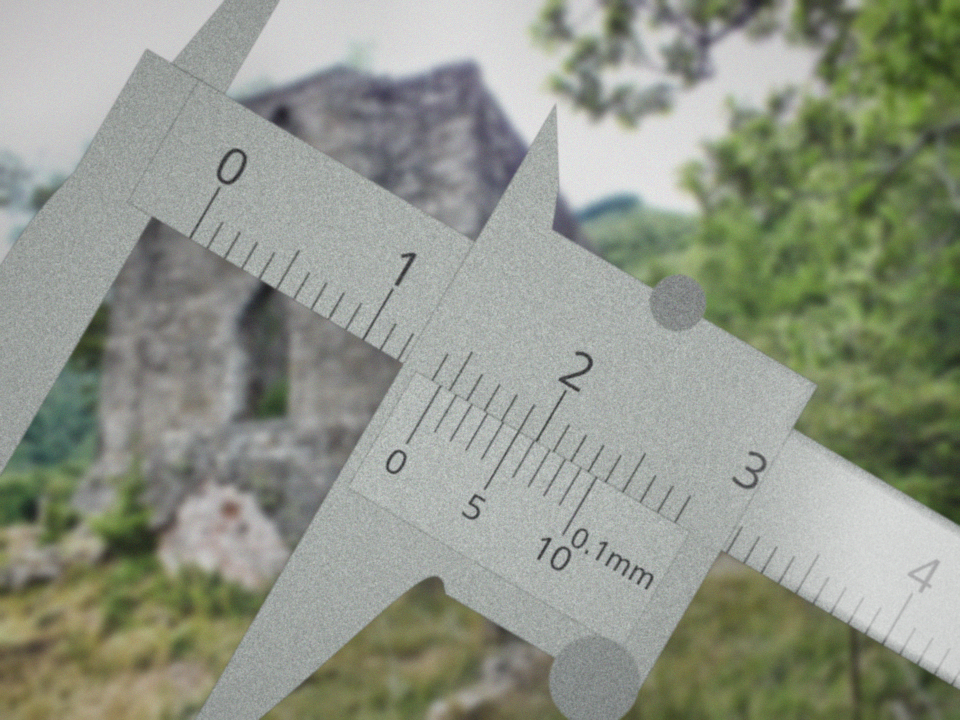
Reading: 14.5 mm
